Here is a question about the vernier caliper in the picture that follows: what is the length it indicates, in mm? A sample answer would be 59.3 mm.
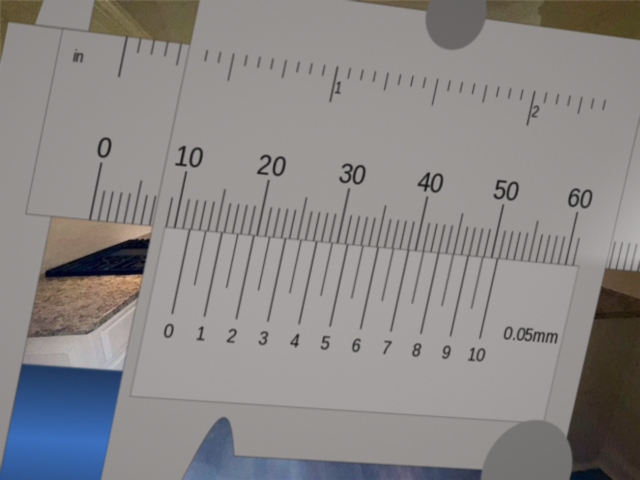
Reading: 11.8 mm
